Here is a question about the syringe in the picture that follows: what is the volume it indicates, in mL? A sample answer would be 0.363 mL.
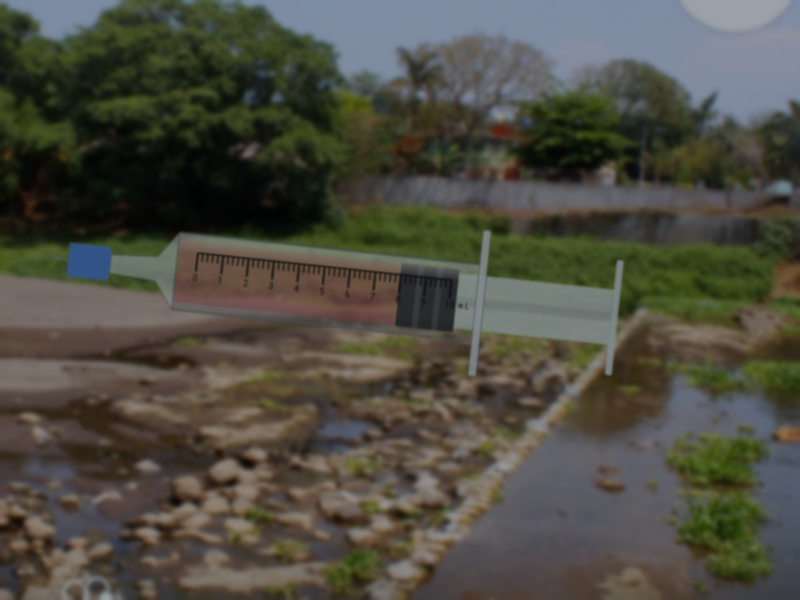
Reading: 8 mL
